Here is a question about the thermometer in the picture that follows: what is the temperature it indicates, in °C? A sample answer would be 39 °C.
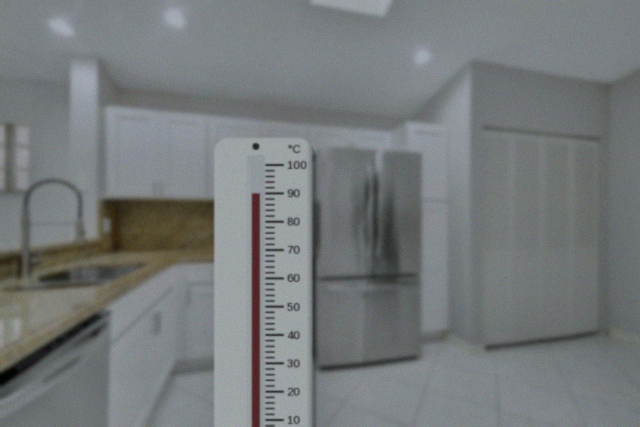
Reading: 90 °C
